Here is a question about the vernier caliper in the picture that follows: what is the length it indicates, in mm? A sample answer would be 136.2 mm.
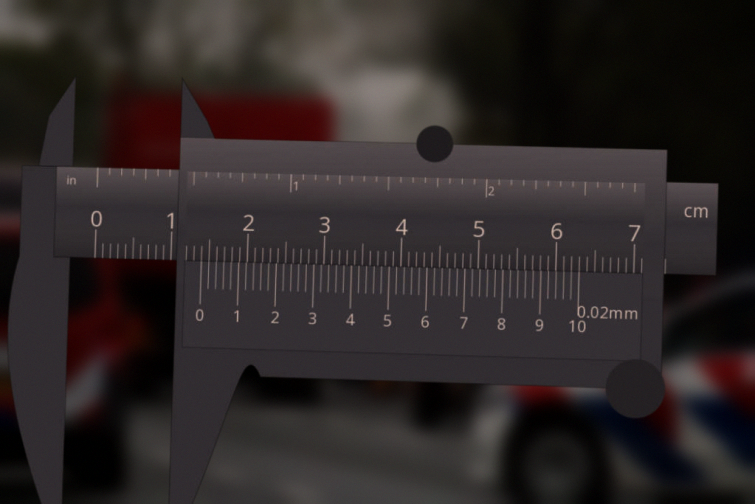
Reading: 14.0 mm
